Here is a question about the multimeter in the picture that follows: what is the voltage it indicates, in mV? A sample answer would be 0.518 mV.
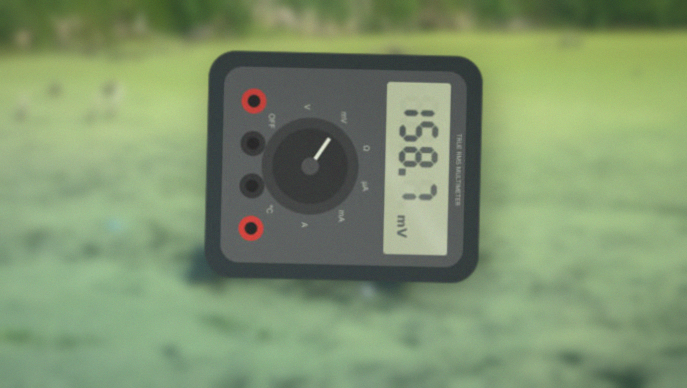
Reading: 158.7 mV
